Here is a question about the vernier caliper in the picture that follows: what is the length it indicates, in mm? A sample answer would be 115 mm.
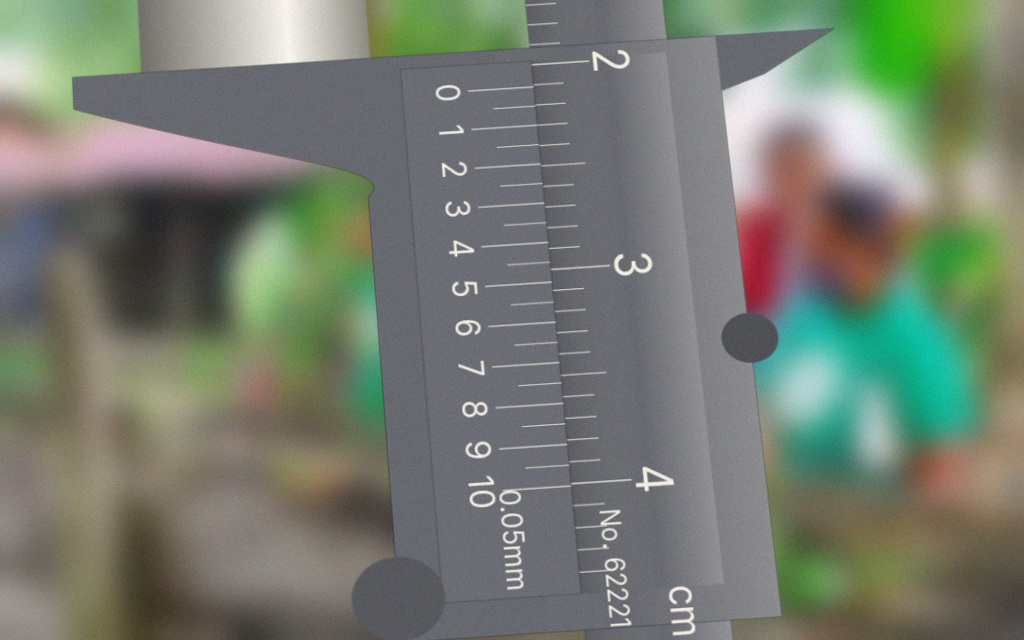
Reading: 21.1 mm
